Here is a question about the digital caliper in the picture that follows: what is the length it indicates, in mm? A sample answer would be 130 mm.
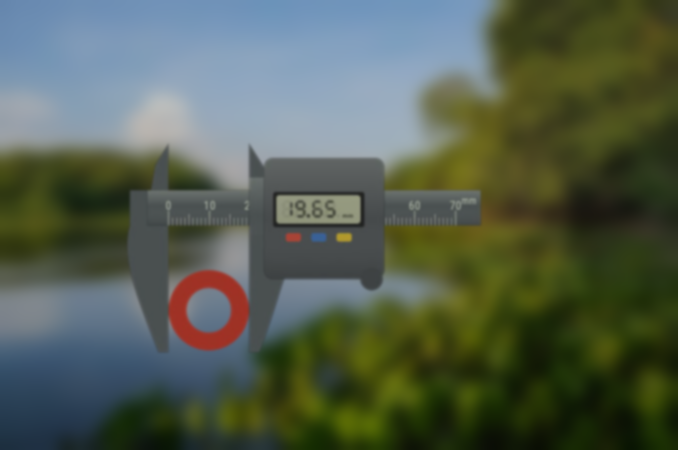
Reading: 19.65 mm
